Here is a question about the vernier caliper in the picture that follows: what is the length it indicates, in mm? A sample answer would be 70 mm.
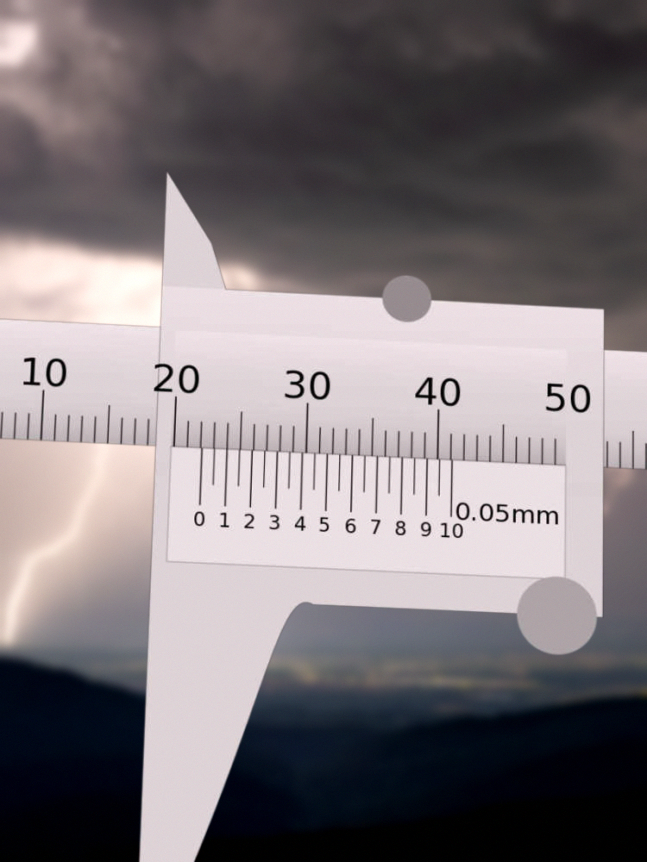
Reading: 22.1 mm
